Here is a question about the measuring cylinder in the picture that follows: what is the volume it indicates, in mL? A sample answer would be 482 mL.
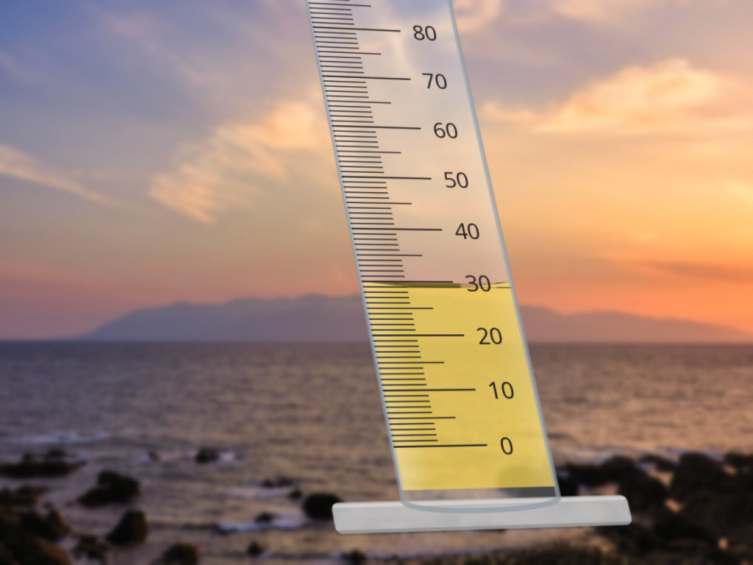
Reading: 29 mL
